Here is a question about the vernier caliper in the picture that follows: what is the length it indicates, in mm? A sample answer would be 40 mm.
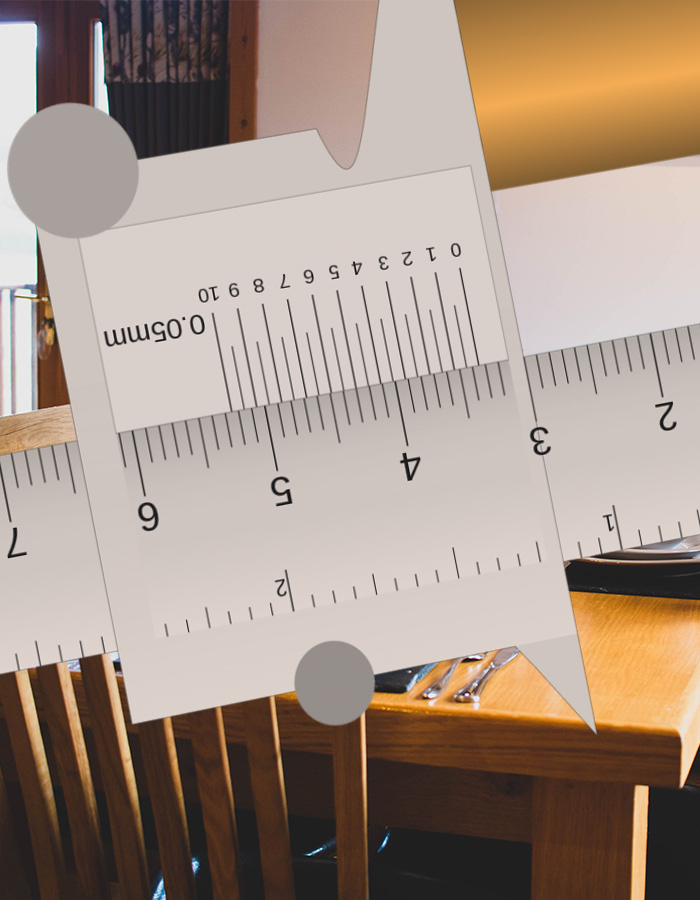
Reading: 33.5 mm
